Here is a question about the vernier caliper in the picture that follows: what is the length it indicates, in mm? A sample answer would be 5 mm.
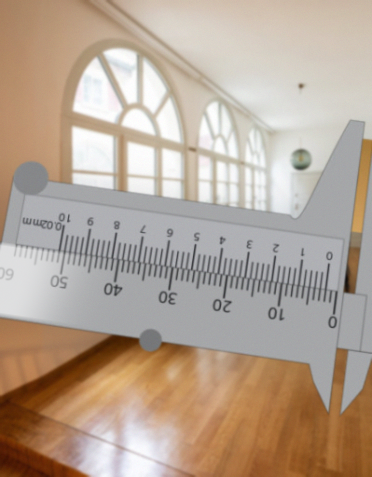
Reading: 2.0 mm
